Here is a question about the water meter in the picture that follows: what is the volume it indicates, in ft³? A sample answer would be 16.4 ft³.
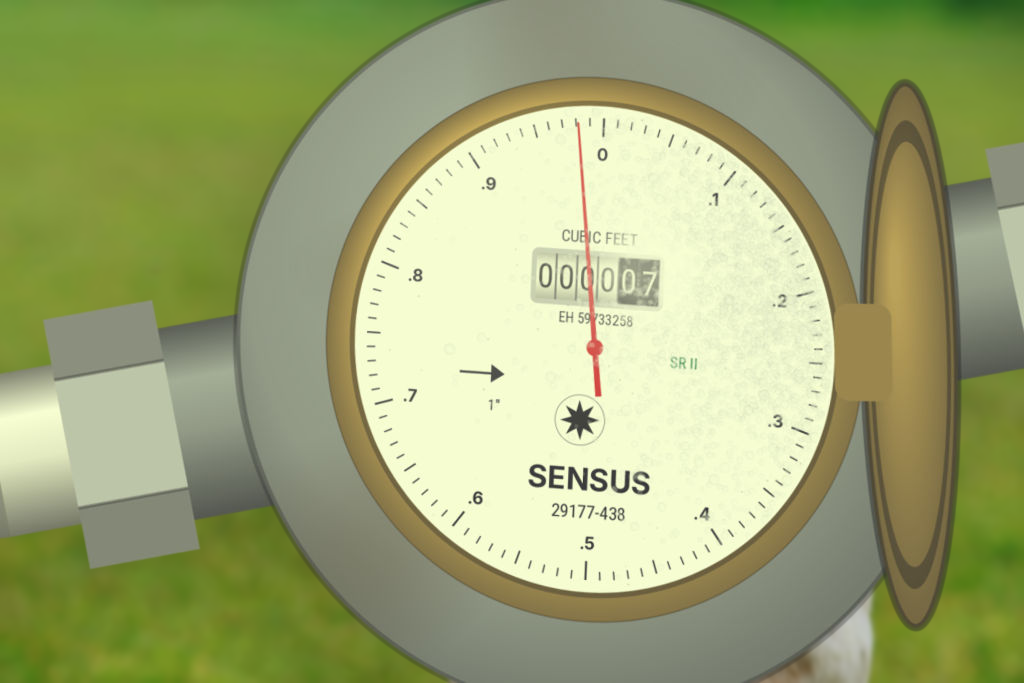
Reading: 6.98 ft³
